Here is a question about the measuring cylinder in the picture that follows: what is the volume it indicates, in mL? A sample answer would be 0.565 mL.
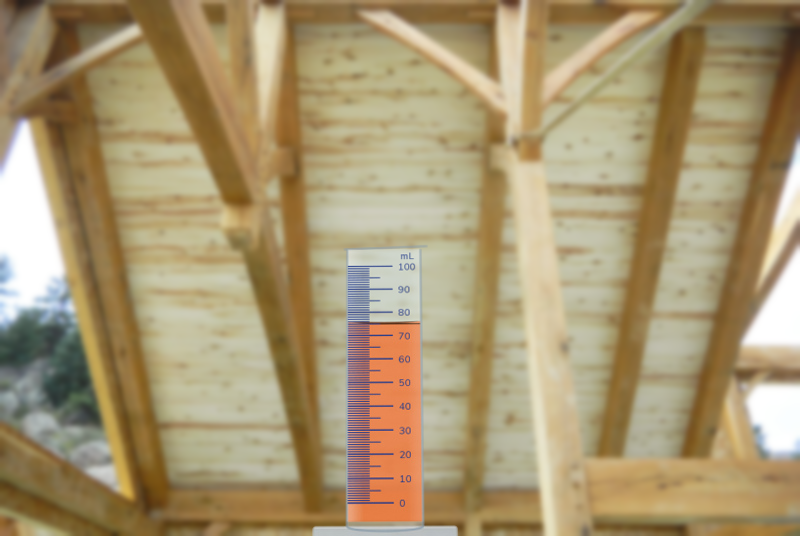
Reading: 75 mL
